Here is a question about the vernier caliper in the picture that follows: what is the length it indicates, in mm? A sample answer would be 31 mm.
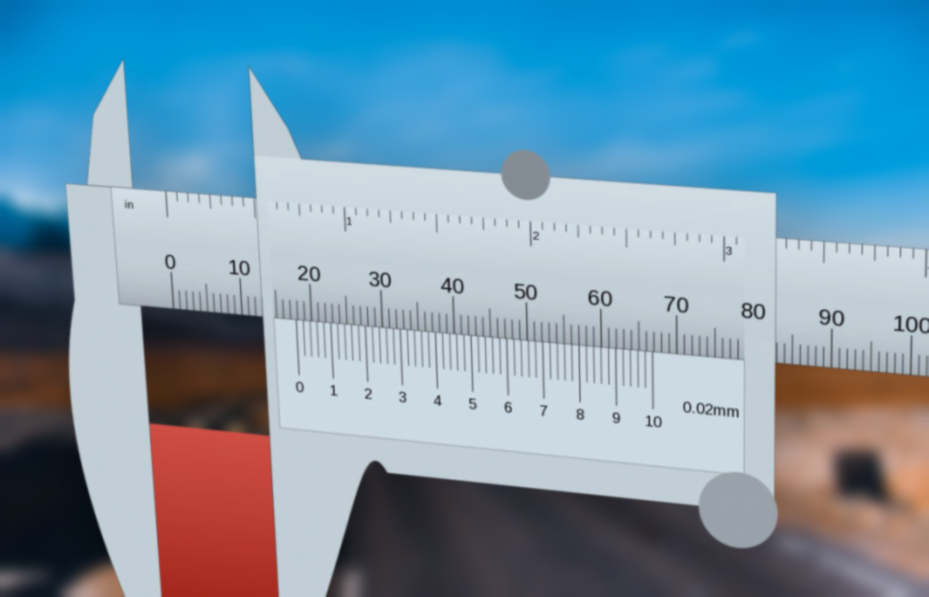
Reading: 17.8 mm
